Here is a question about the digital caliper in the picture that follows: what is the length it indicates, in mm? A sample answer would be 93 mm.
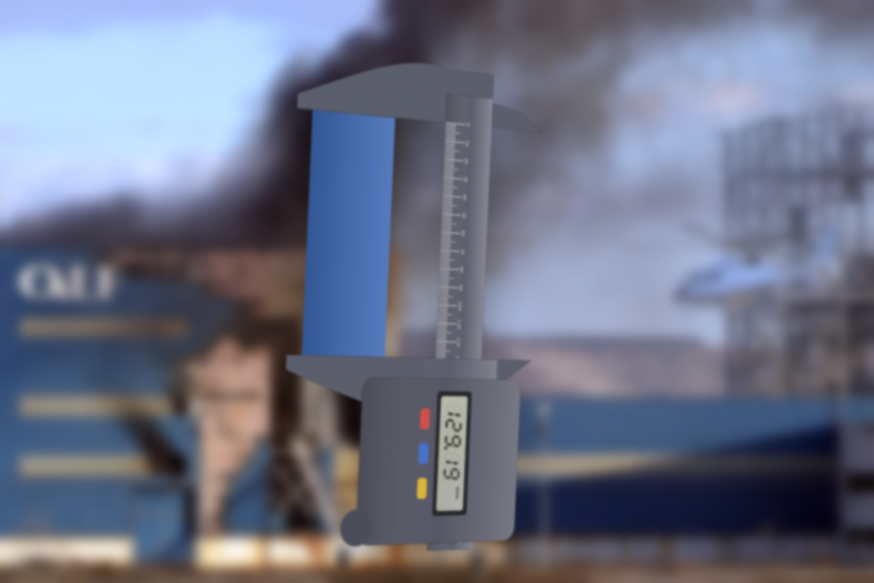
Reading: 129.19 mm
